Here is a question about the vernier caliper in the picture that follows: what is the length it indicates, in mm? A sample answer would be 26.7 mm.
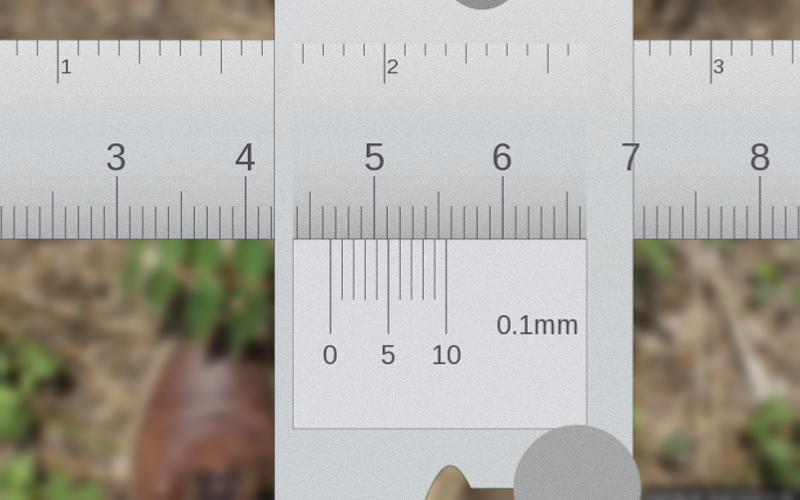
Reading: 46.6 mm
